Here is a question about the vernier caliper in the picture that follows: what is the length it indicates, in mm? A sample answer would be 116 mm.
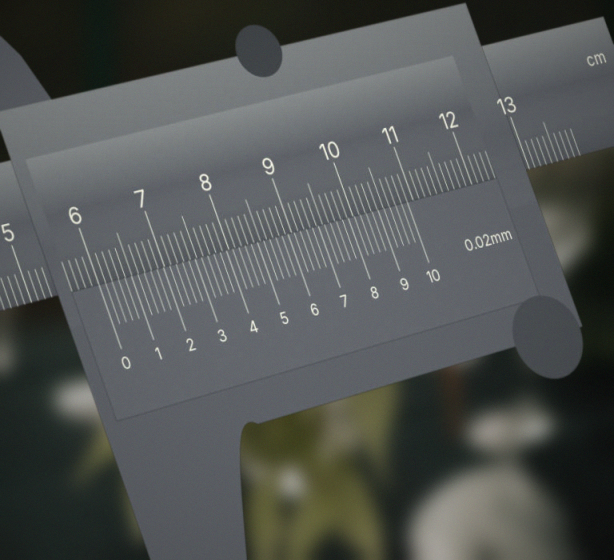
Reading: 60.0 mm
